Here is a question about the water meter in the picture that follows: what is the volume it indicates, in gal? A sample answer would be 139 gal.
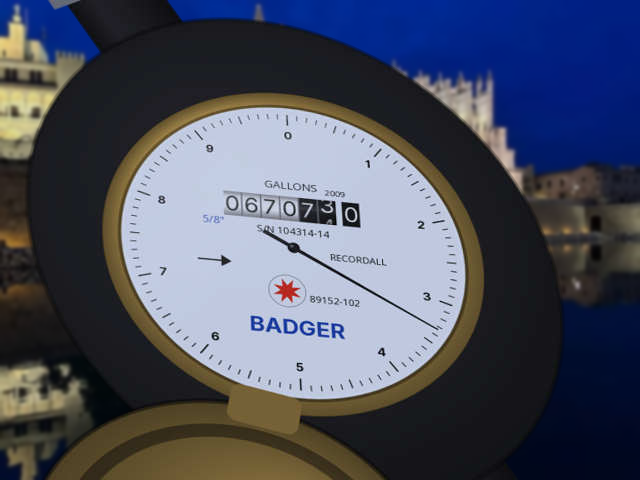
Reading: 670733.3 gal
